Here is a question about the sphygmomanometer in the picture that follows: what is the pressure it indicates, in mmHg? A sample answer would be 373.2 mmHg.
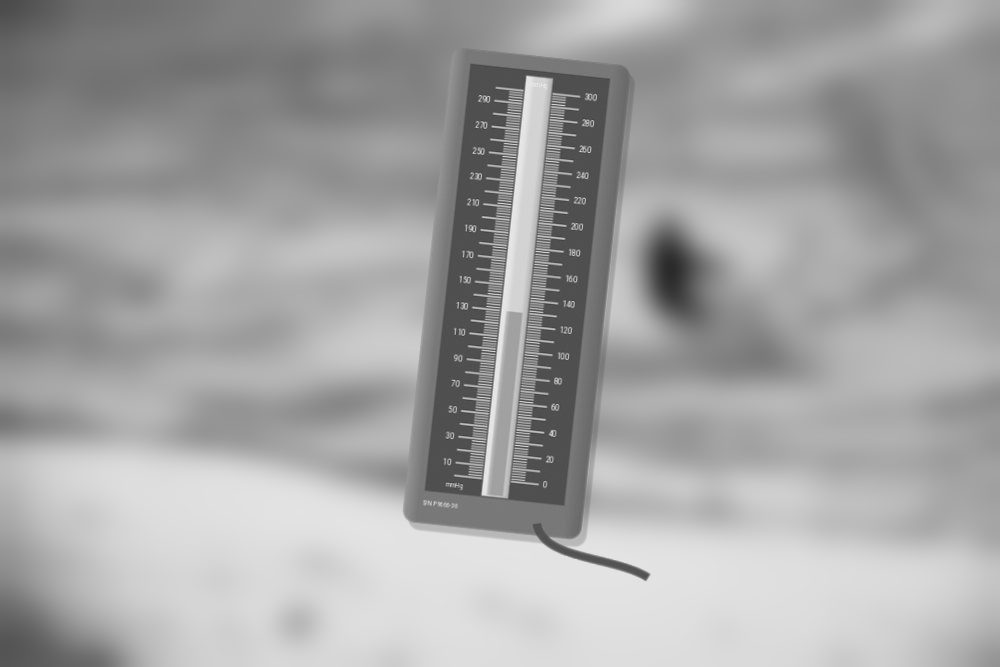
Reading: 130 mmHg
